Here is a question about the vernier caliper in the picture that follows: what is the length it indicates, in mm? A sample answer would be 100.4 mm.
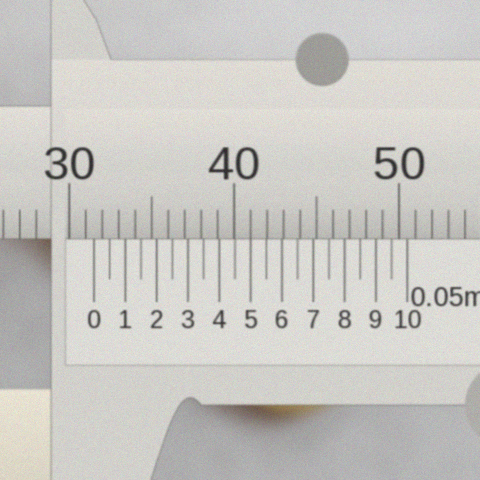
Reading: 31.5 mm
